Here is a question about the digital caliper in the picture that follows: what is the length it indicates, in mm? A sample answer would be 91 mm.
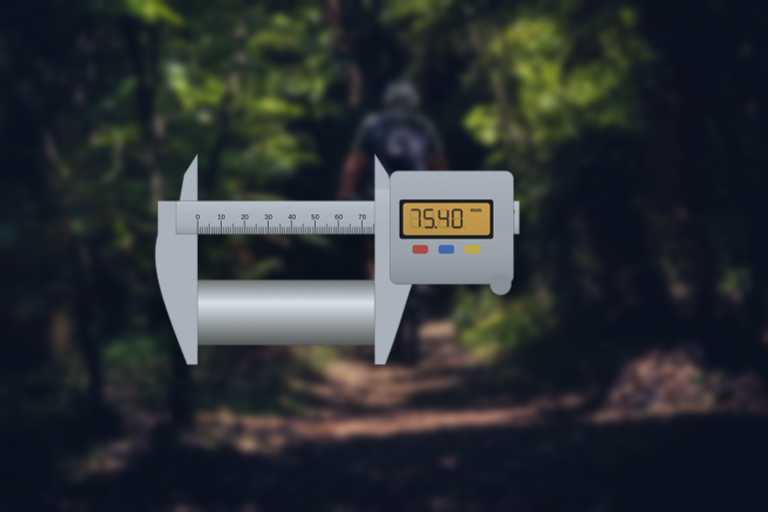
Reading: 75.40 mm
